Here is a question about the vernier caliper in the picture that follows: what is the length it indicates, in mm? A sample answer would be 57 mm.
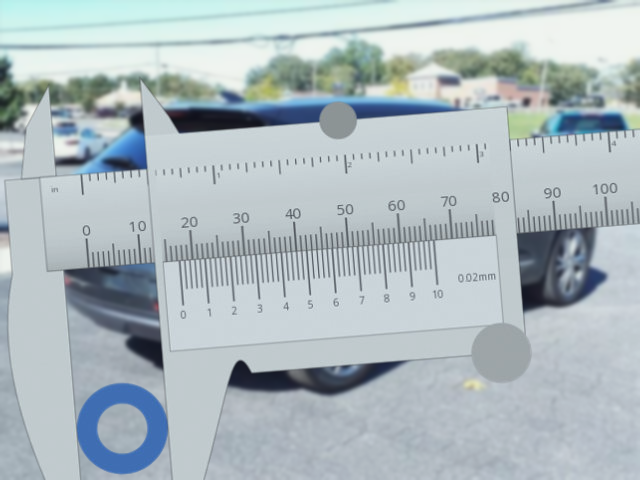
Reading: 17.5 mm
